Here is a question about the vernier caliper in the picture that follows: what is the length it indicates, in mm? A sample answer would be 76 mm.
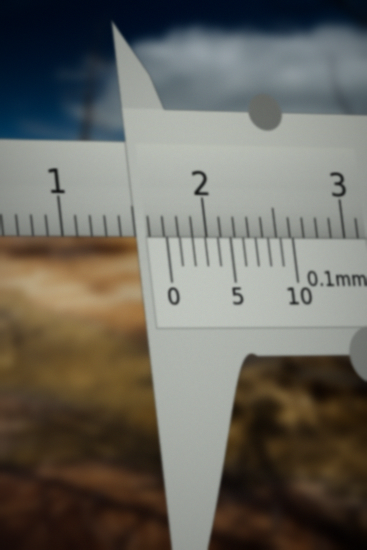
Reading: 17.2 mm
